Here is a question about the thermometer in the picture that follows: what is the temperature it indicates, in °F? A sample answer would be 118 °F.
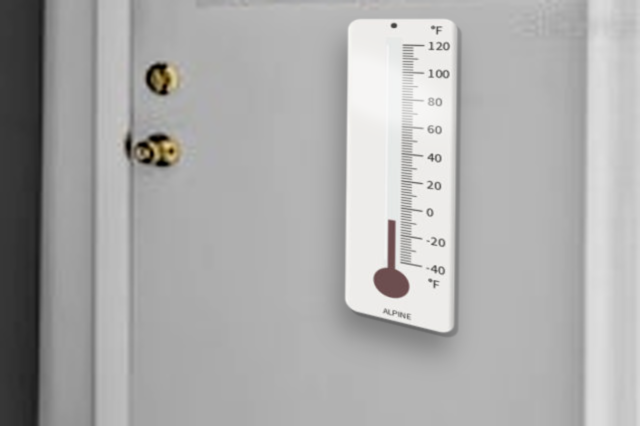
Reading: -10 °F
